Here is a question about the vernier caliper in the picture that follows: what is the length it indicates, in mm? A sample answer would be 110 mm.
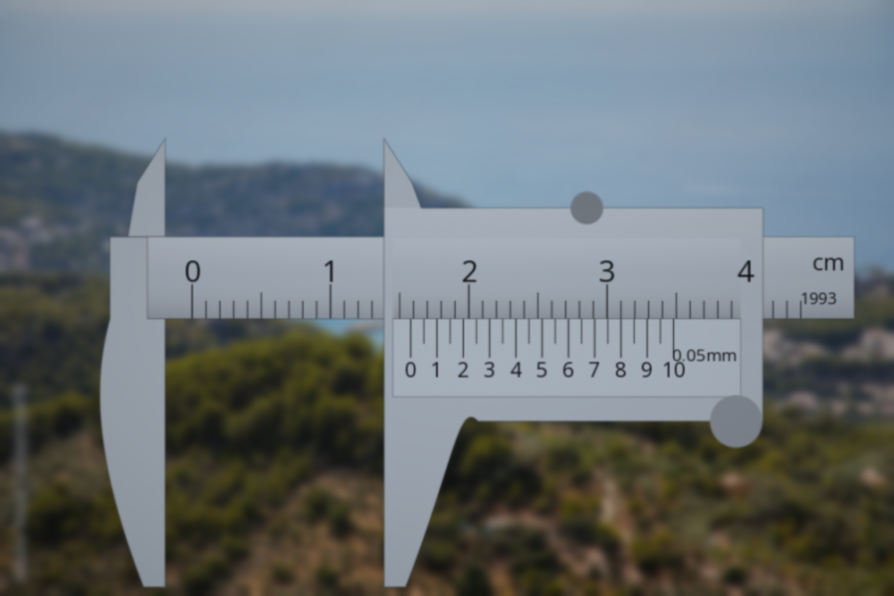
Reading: 15.8 mm
